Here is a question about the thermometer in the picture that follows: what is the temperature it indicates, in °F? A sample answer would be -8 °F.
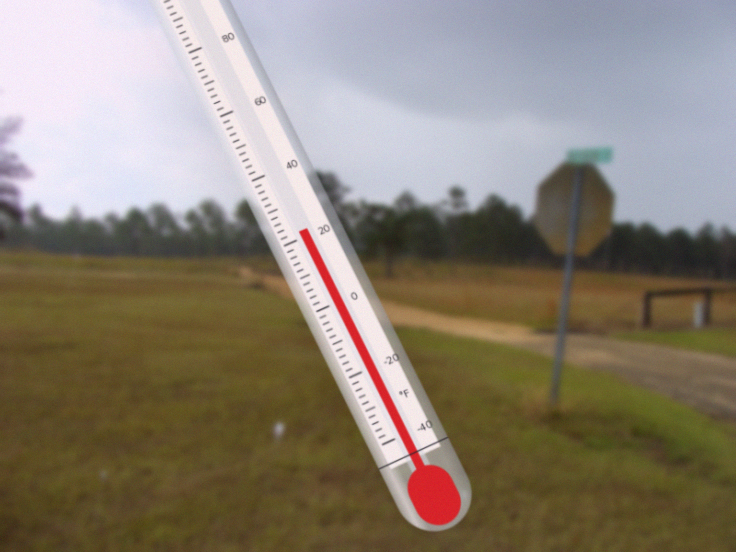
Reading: 22 °F
